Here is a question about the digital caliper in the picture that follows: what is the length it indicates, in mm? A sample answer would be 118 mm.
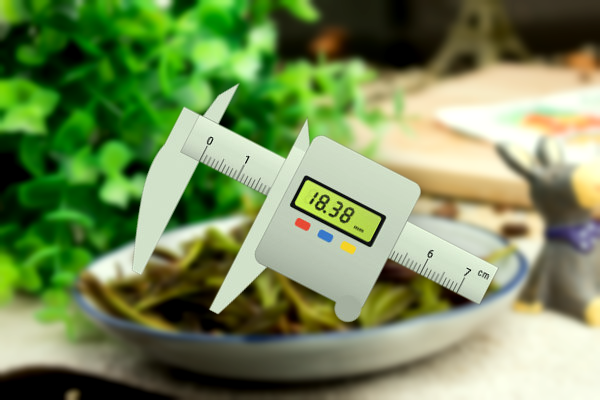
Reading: 18.38 mm
